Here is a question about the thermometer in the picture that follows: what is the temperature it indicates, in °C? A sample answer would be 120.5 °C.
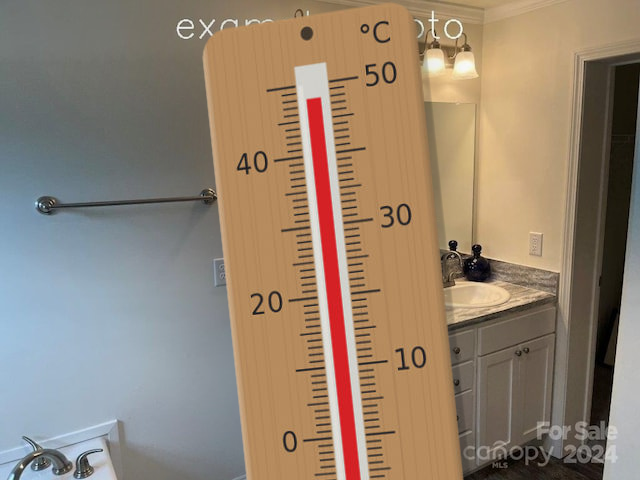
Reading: 48 °C
